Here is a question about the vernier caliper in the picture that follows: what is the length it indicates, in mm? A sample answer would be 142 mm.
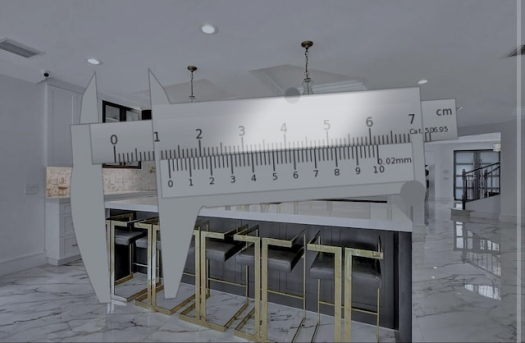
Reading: 12.5 mm
